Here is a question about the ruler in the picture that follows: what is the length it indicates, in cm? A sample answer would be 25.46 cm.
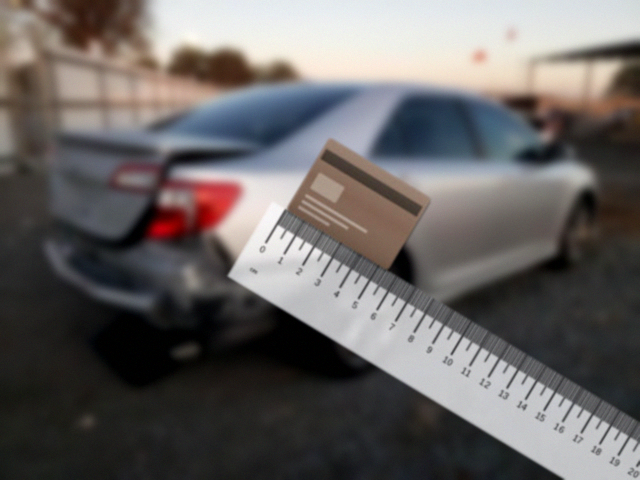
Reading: 5.5 cm
